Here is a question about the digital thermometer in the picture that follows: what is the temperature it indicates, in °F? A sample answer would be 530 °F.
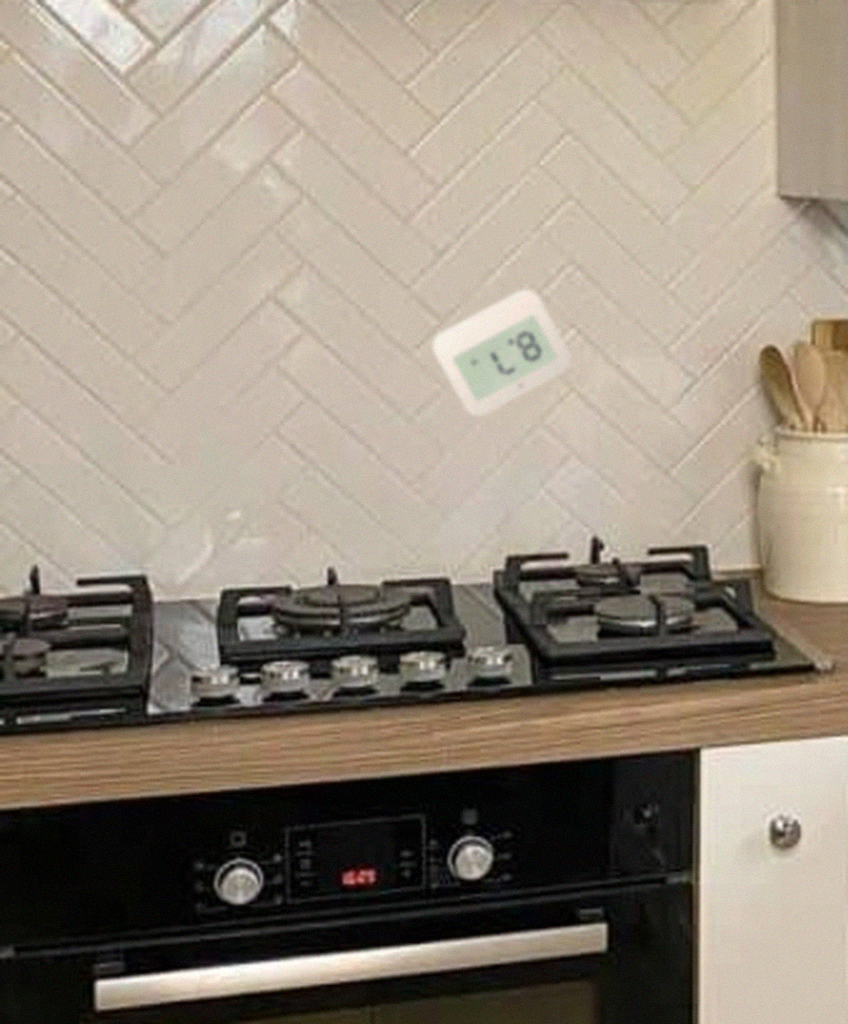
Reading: 8.7 °F
